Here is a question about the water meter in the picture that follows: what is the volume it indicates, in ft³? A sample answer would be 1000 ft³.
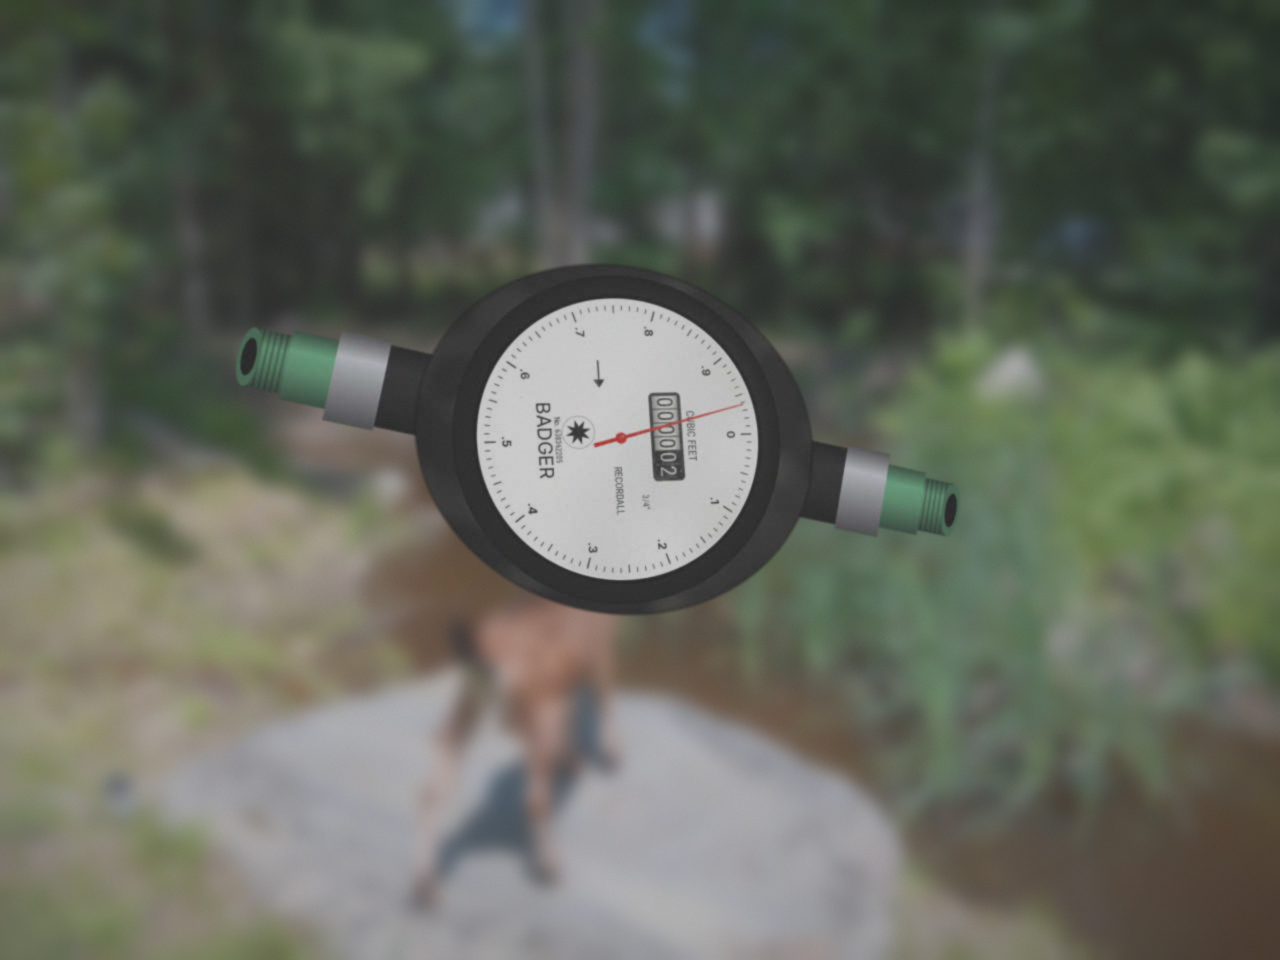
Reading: 1.96 ft³
